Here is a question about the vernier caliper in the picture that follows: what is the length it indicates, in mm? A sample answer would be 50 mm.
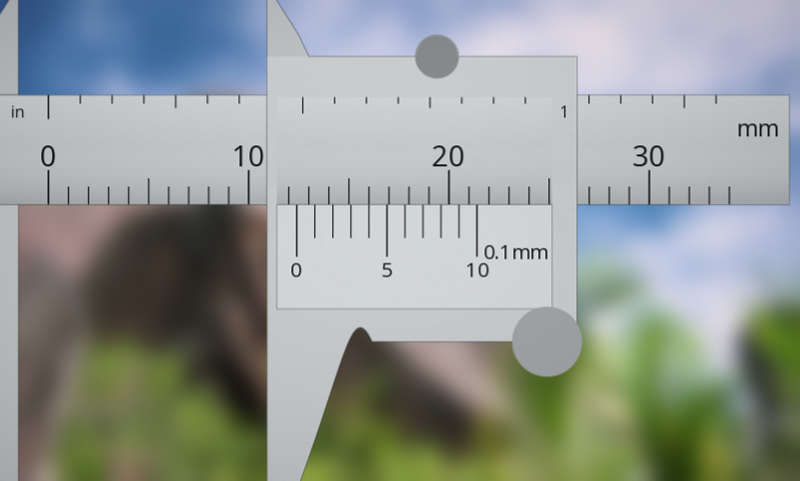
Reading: 12.4 mm
